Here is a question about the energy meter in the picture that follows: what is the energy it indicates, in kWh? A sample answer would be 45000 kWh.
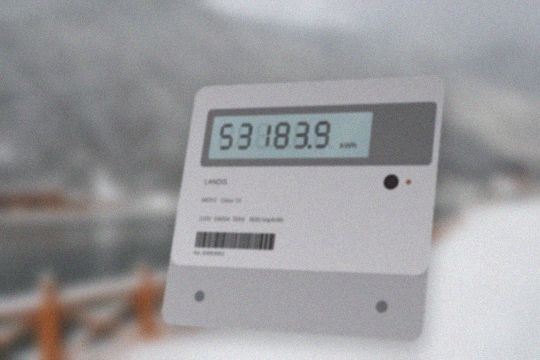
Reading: 53183.9 kWh
